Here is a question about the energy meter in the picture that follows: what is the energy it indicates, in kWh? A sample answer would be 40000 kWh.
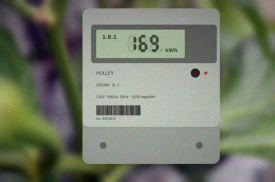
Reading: 169 kWh
